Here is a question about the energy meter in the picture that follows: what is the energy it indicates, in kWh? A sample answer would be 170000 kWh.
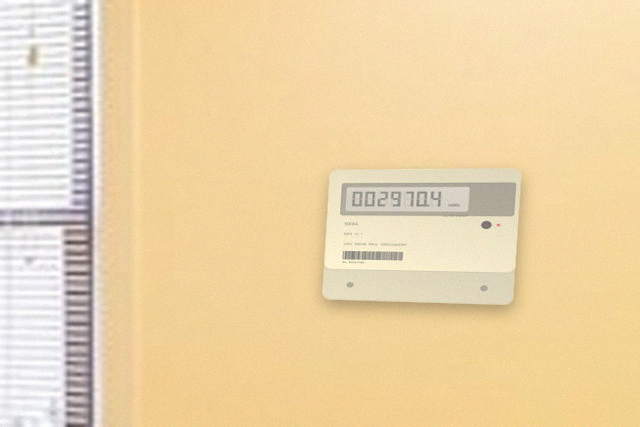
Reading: 2970.4 kWh
